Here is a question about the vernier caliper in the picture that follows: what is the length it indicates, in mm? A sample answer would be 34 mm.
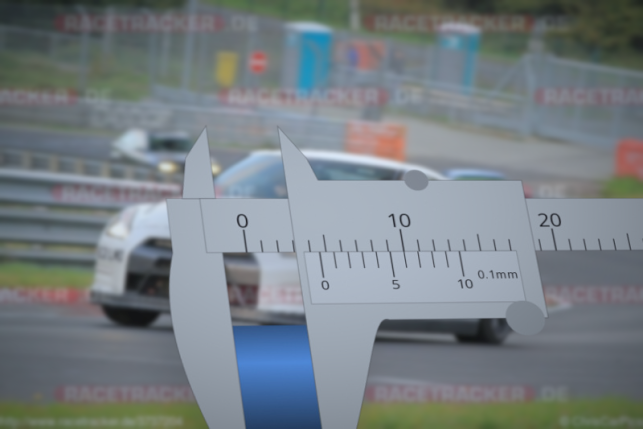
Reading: 4.6 mm
